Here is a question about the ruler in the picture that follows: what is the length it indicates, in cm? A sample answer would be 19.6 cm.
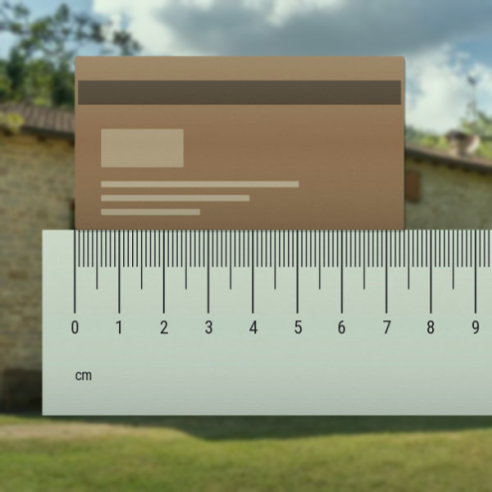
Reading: 7.4 cm
